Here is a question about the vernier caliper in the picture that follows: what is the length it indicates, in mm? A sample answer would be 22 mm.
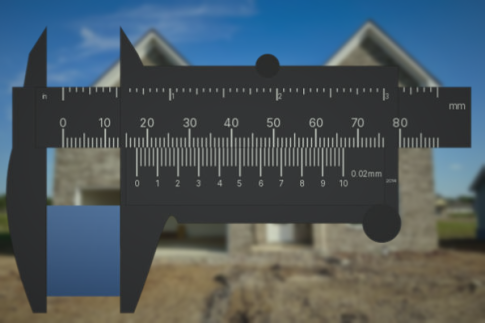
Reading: 17.5 mm
